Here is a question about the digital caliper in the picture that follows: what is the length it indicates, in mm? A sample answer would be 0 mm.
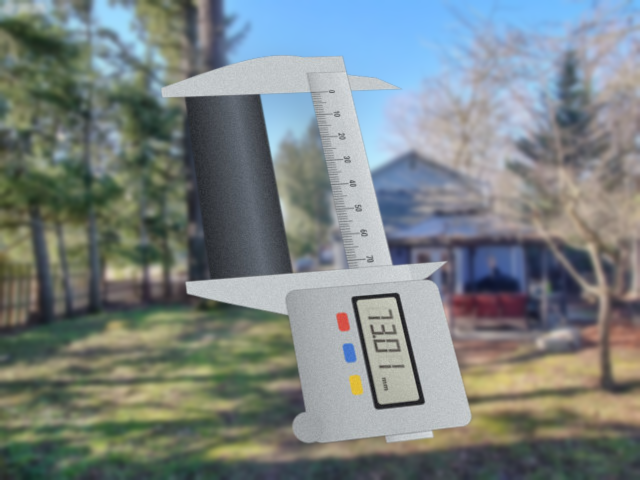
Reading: 73.01 mm
